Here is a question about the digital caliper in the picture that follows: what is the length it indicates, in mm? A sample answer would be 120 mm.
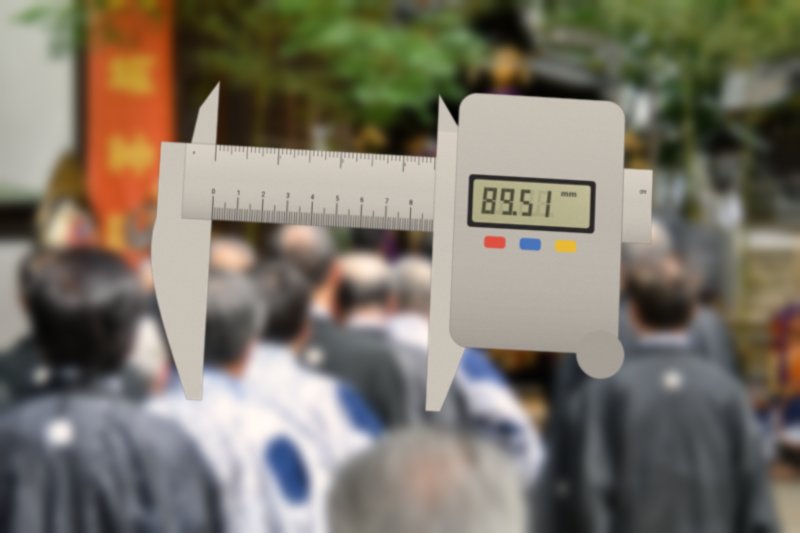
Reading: 89.51 mm
